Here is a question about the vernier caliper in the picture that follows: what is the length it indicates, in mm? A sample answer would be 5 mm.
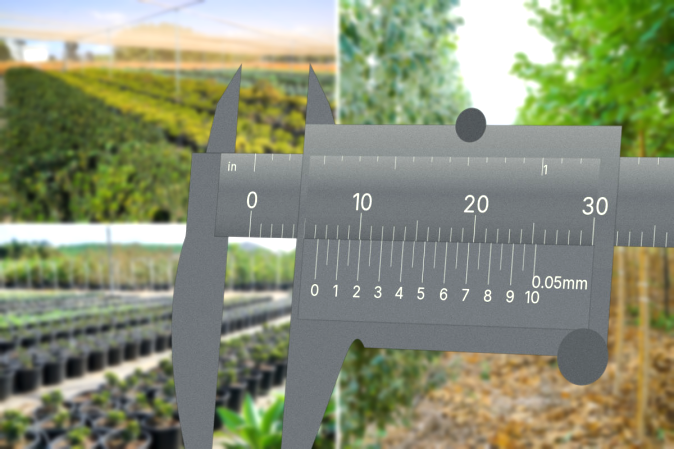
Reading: 6.3 mm
